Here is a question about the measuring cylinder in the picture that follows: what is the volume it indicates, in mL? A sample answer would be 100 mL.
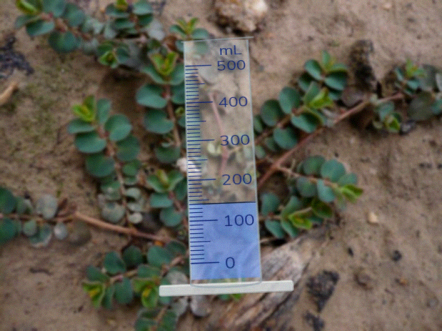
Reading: 140 mL
